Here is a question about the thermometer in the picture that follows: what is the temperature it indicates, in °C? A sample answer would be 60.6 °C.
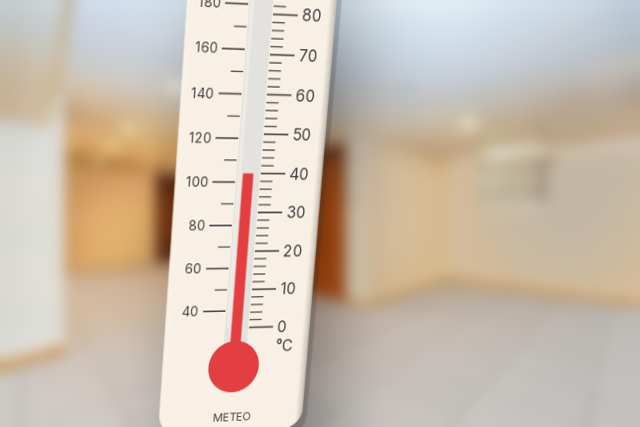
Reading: 40 °C
